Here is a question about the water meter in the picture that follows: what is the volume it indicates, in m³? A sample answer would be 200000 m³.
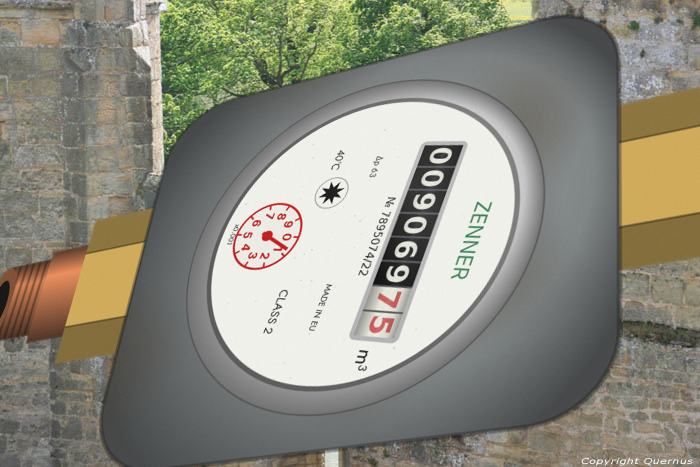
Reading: 9069.750 m³
